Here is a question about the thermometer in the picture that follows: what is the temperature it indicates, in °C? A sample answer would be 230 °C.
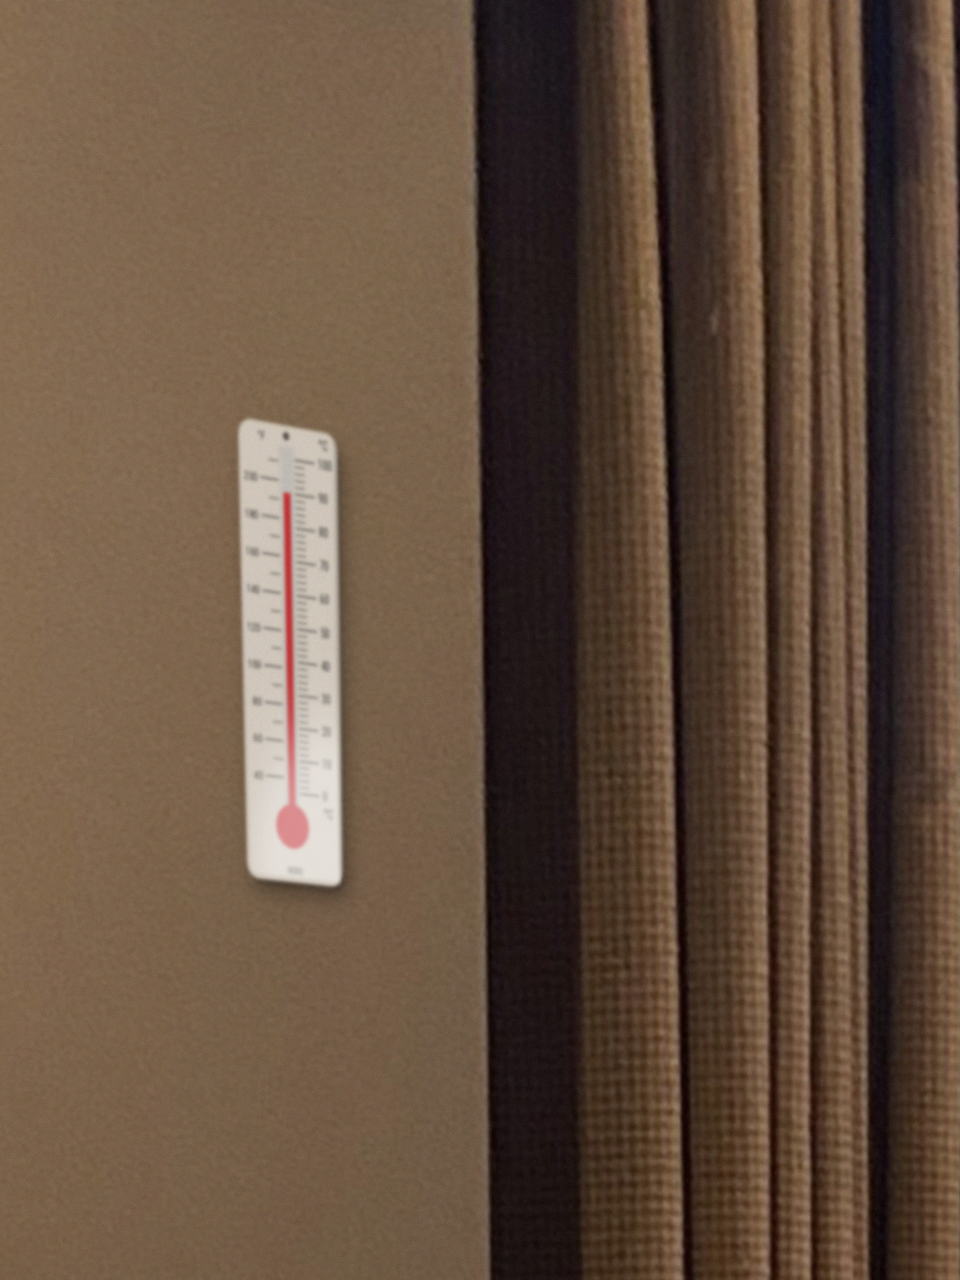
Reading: 90 °C
